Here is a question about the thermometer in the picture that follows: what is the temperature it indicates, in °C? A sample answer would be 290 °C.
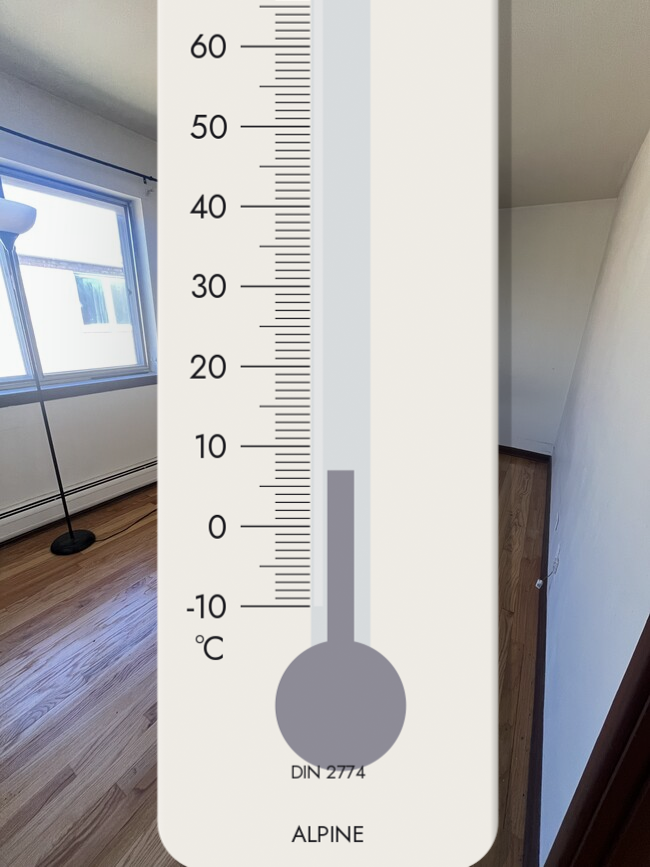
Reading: 7 °C
